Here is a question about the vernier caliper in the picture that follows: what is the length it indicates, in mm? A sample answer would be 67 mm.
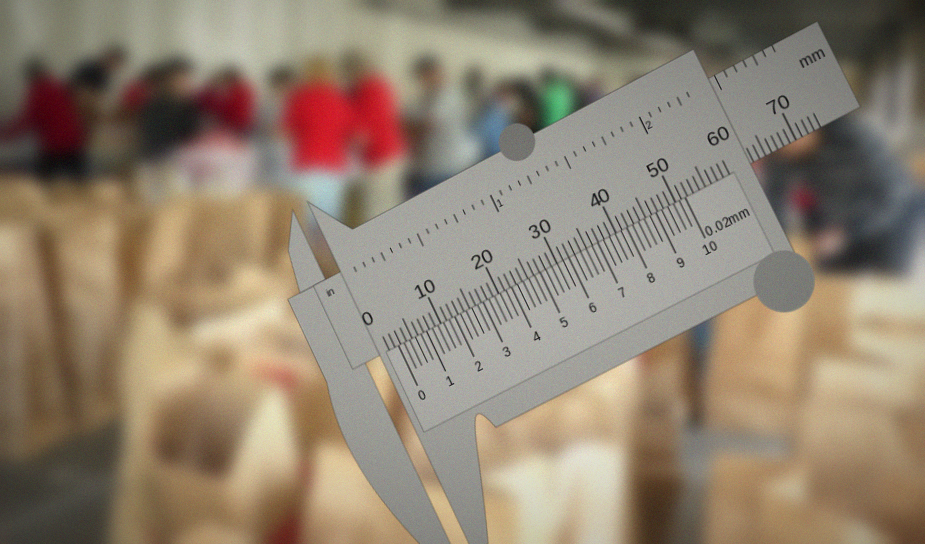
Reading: 2.6 mm
